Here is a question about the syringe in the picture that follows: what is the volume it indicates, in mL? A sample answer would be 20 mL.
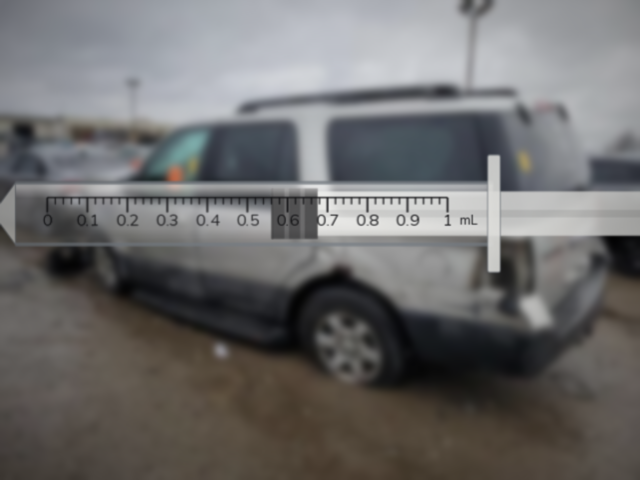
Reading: 0.56 mL
